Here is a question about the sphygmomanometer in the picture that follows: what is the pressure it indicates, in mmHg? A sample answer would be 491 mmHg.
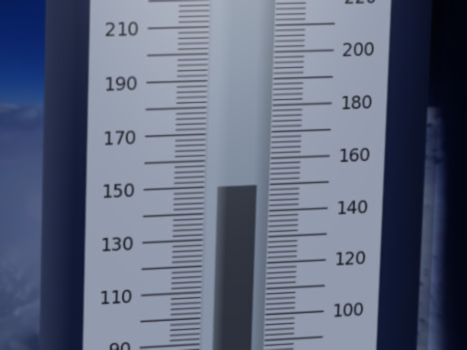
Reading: 150 mmHg
